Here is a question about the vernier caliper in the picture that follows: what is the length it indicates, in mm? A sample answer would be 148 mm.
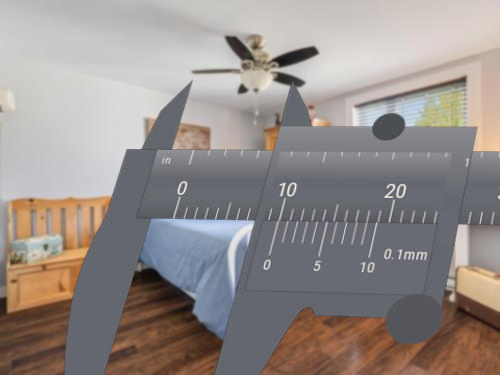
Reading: 9.9 mm
